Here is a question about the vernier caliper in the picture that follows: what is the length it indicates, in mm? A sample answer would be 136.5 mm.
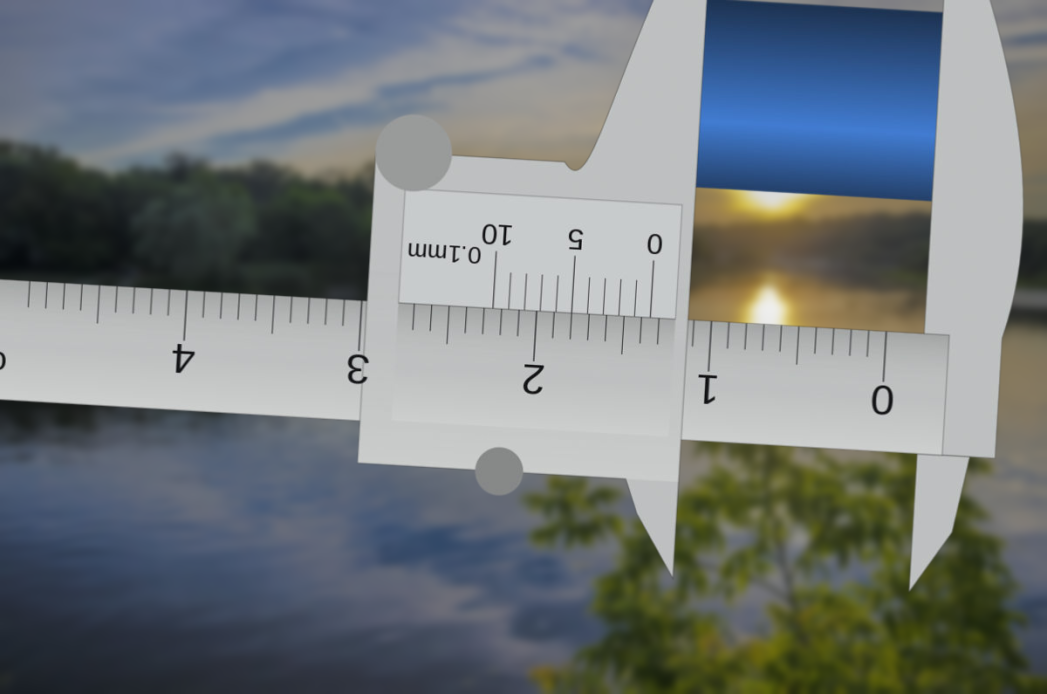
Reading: 13.5 mm
